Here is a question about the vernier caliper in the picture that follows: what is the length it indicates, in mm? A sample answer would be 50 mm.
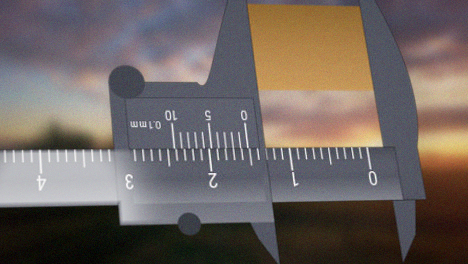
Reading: 15.2 mm
